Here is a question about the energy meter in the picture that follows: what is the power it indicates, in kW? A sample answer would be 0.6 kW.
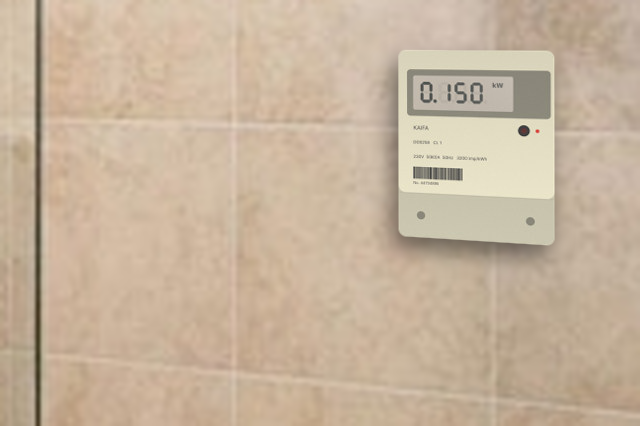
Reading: 0.150 kW
